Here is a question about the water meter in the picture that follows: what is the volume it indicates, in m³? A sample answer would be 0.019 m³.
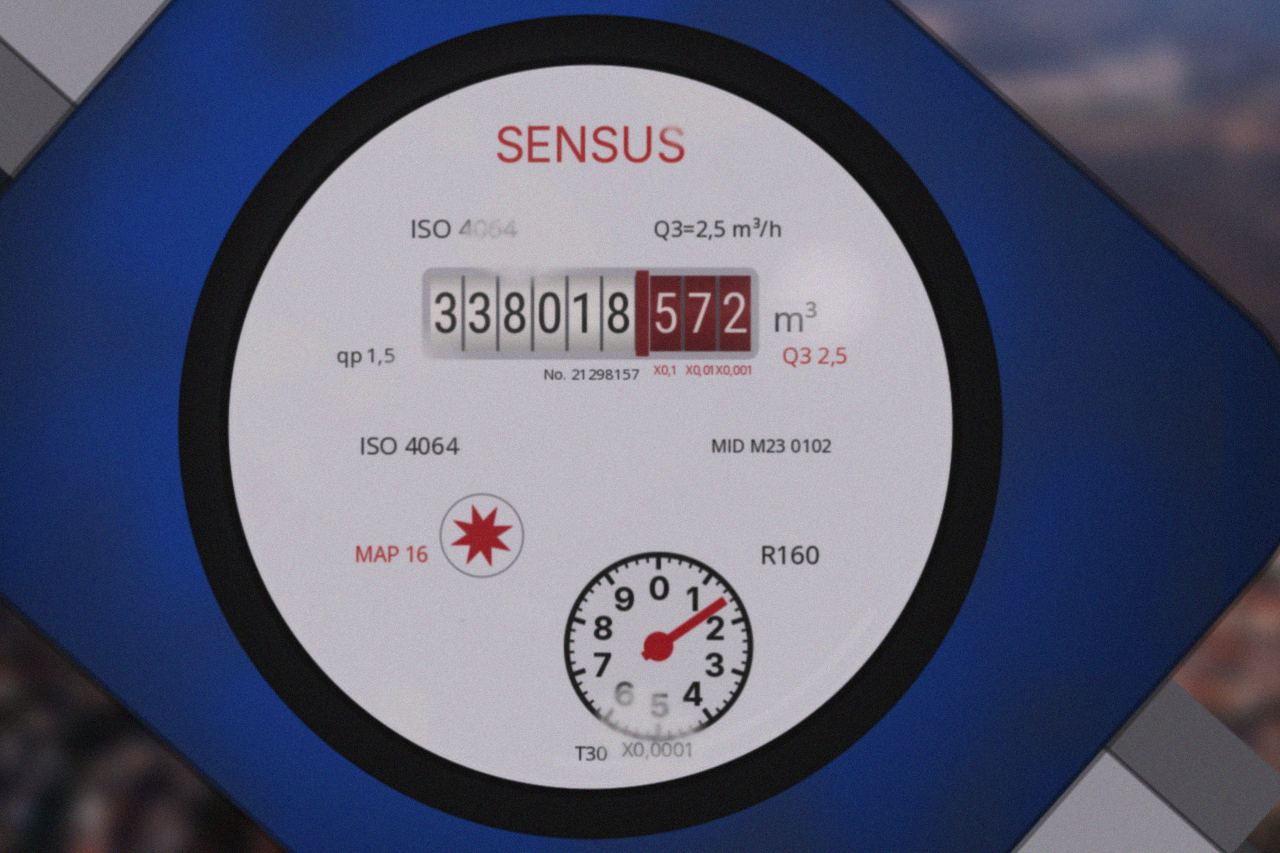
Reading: 338018.5721 m³
